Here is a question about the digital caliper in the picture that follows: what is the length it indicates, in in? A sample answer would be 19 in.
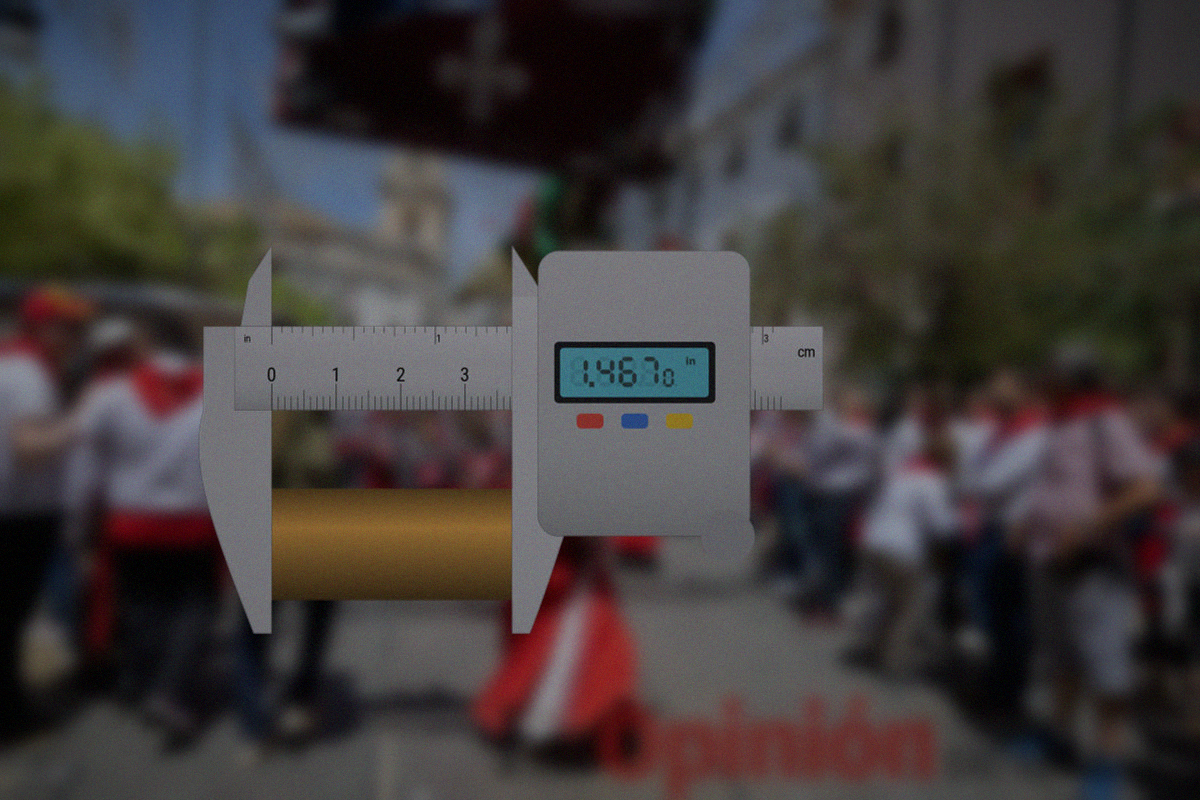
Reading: 1.4670 in
